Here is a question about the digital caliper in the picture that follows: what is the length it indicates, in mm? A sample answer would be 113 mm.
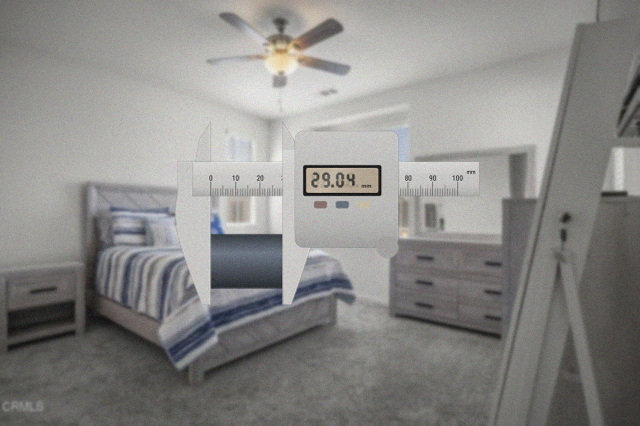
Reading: 29.04 mm
